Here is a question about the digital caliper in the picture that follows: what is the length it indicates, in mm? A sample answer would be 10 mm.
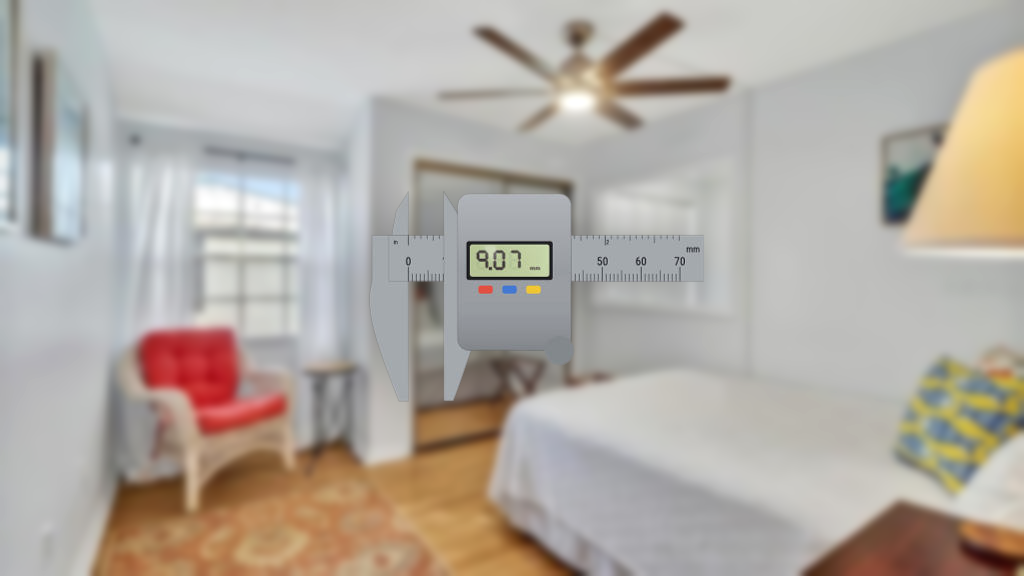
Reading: 9.07 mm
